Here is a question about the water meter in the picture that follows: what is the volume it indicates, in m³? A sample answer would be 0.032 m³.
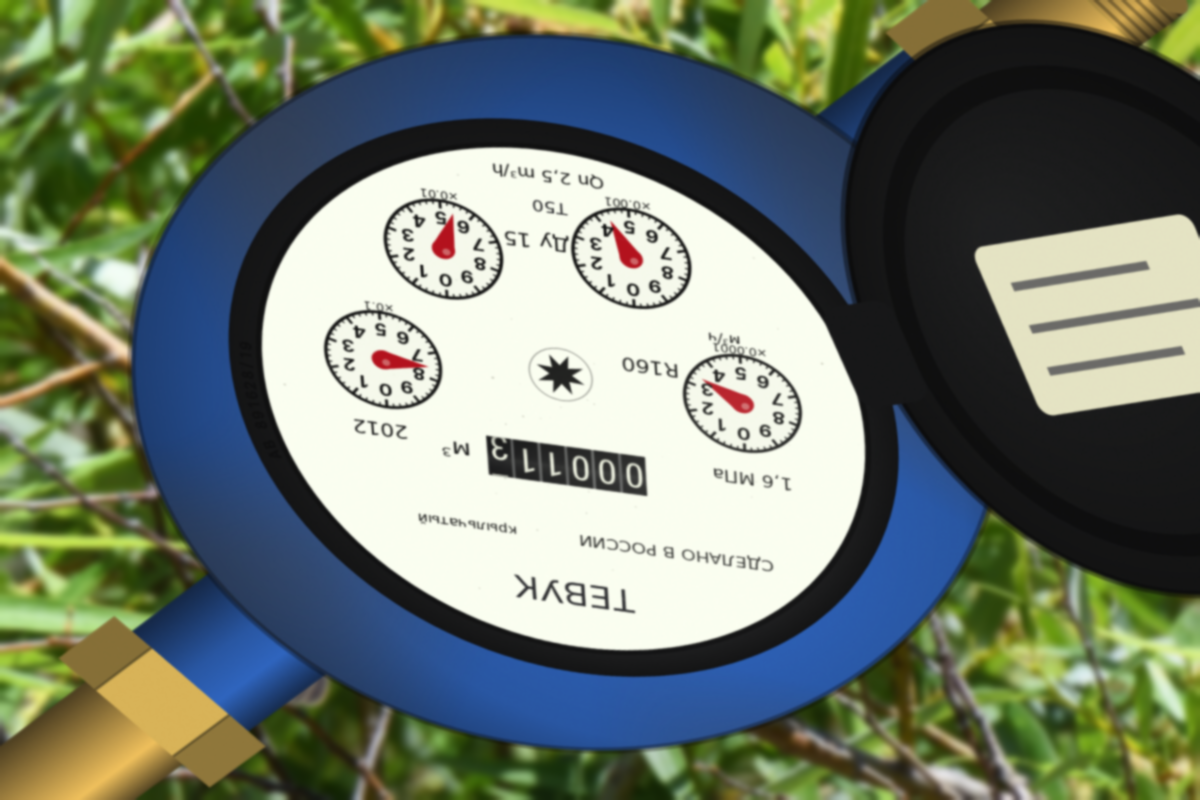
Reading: 112.7543 m³
